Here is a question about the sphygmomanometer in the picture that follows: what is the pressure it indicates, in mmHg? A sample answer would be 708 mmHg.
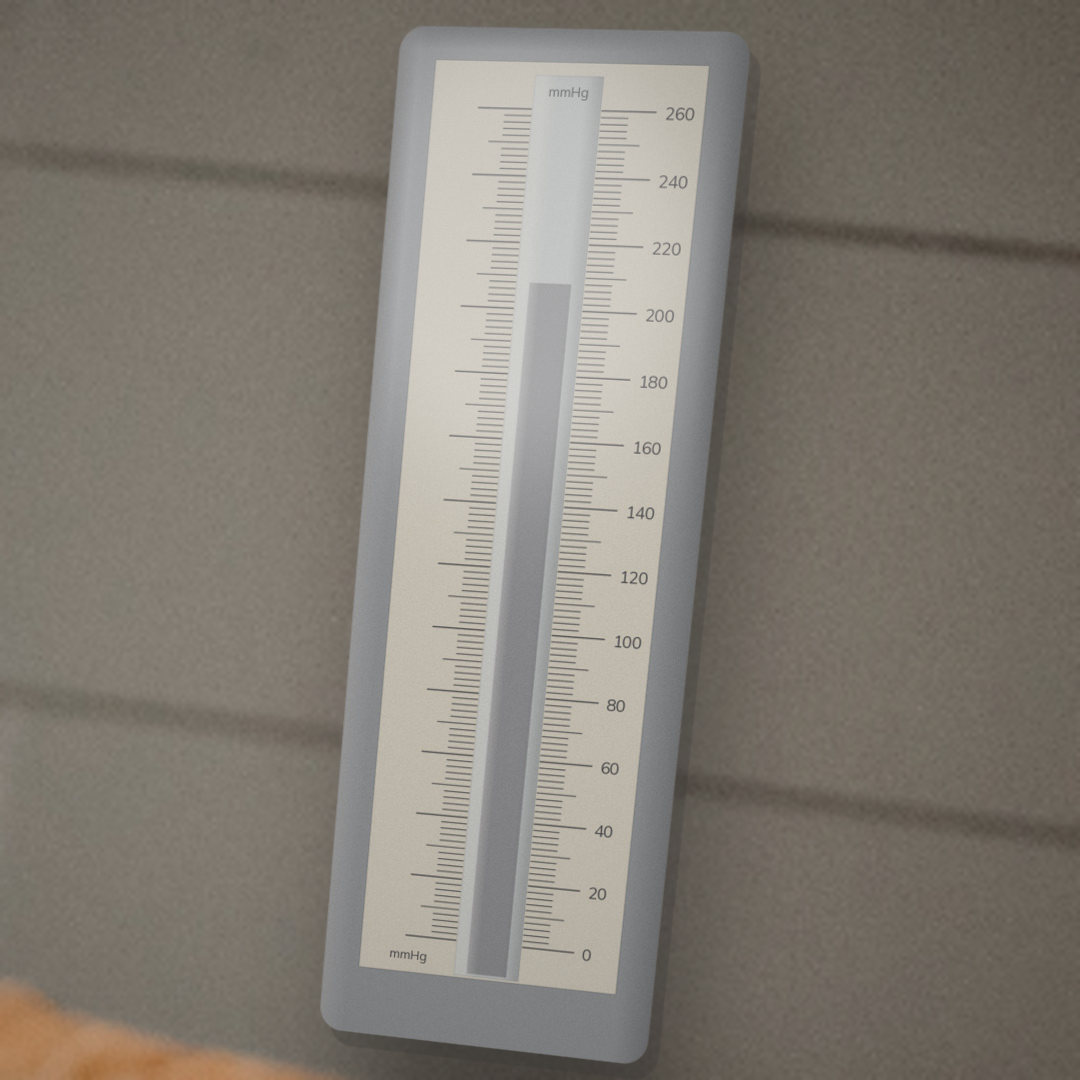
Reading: 208 mmHg
